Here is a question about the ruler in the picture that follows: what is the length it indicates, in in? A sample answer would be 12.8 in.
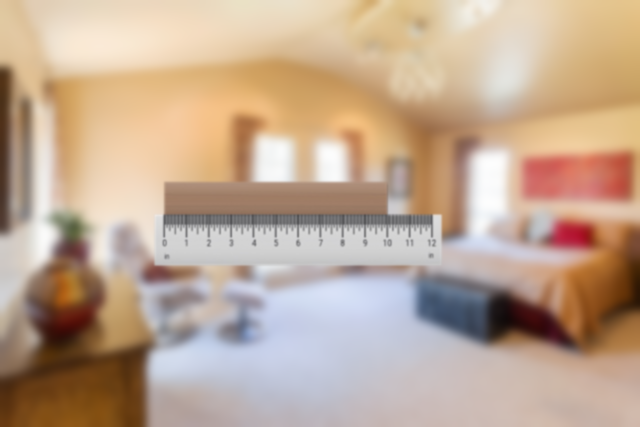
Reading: 10 in
